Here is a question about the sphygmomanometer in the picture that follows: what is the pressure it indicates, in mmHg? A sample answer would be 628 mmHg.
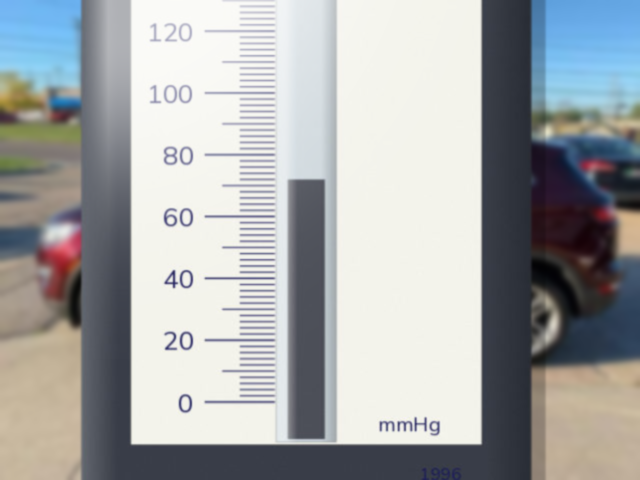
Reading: 72 mmHg
